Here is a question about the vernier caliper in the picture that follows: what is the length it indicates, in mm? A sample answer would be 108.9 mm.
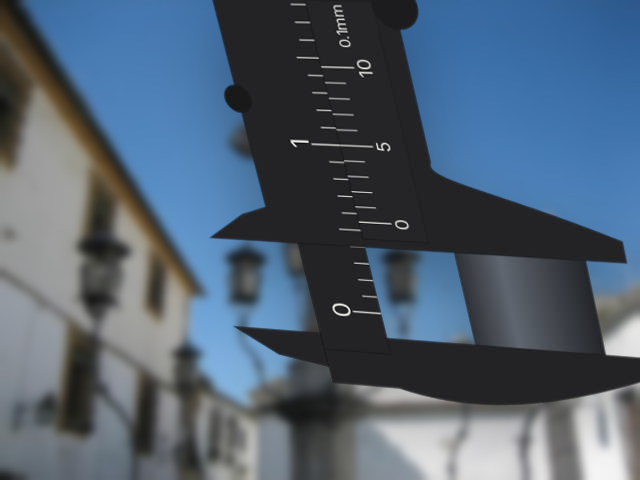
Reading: 5.5 mm
